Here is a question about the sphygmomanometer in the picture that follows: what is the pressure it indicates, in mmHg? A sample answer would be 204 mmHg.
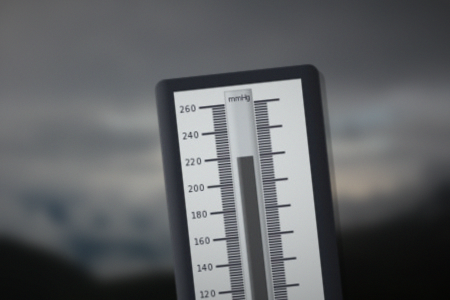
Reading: 220 mmHg
